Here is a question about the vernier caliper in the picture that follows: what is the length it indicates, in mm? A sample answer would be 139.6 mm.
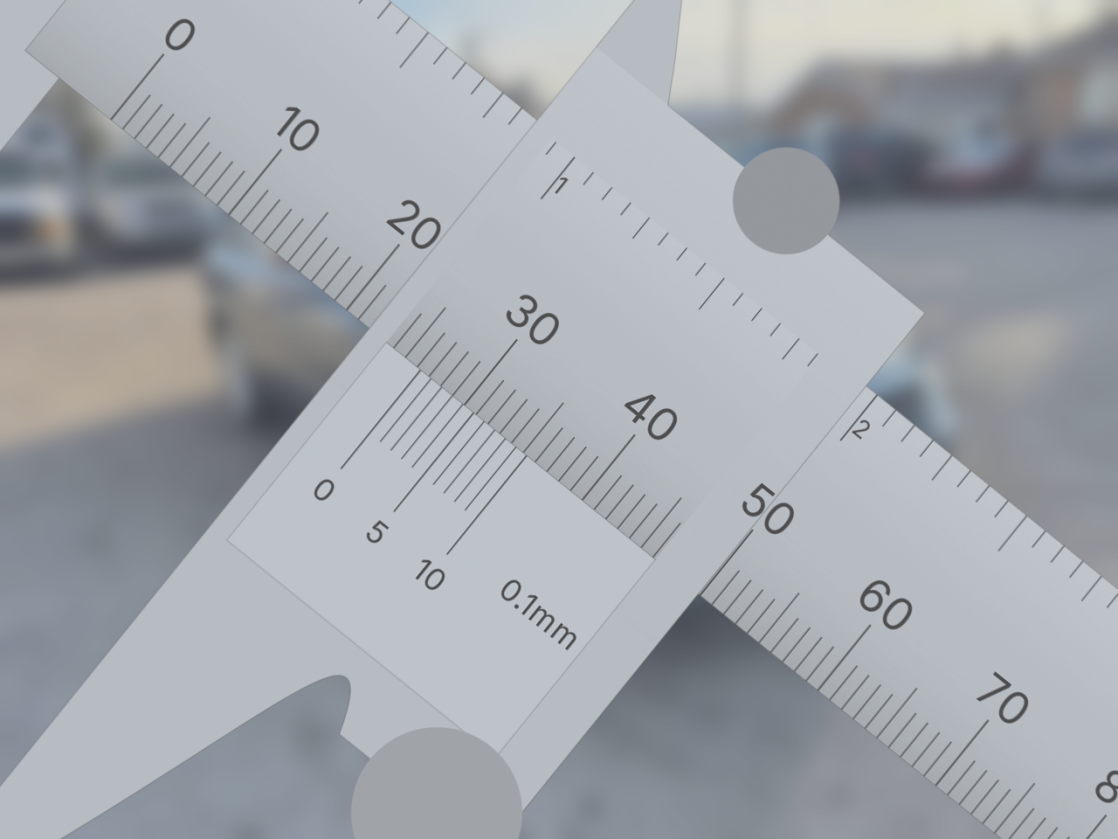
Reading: 26.3 mm
